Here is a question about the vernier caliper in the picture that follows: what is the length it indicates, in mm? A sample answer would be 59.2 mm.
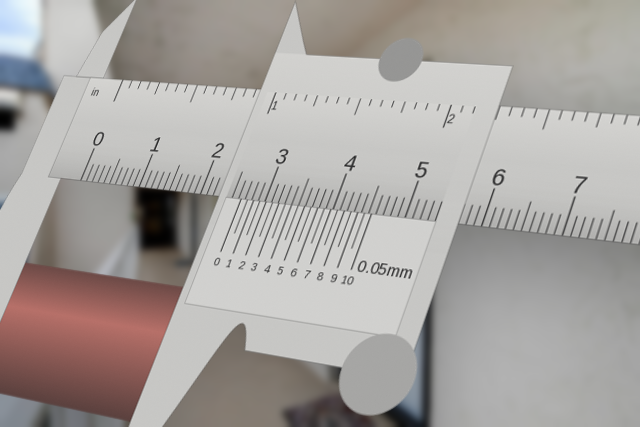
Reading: 26.4 mm
